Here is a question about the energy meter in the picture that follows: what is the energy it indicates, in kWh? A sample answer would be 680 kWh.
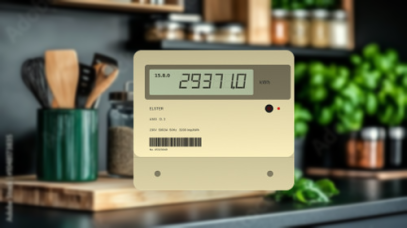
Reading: 29371.0 kWh
